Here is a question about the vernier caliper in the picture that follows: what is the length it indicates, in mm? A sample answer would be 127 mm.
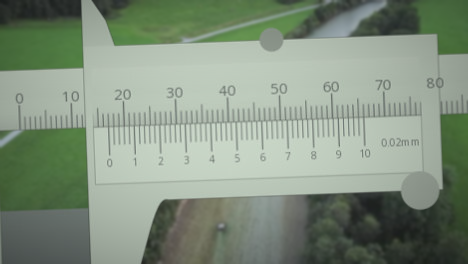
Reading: 17.0 mm
